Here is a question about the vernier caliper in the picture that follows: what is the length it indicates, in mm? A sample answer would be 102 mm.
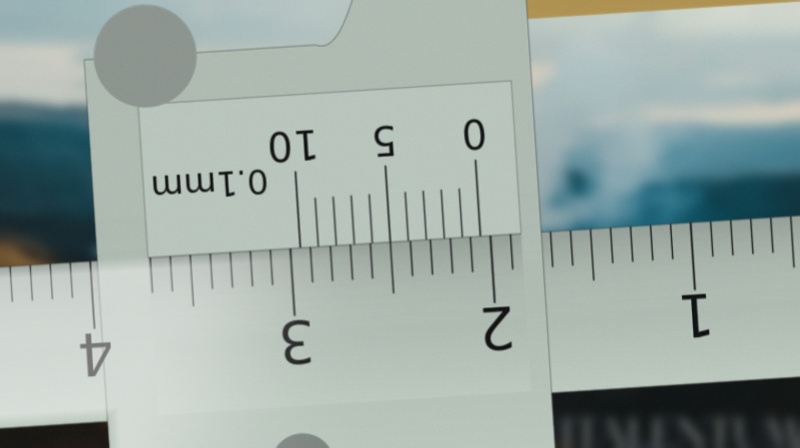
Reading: 20.5 mm
